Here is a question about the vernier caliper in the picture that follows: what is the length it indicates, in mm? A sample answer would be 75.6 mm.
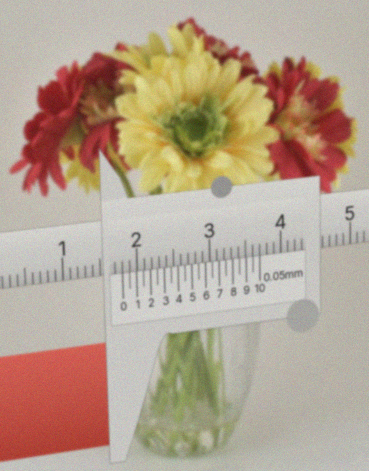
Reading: 18.0 mm
